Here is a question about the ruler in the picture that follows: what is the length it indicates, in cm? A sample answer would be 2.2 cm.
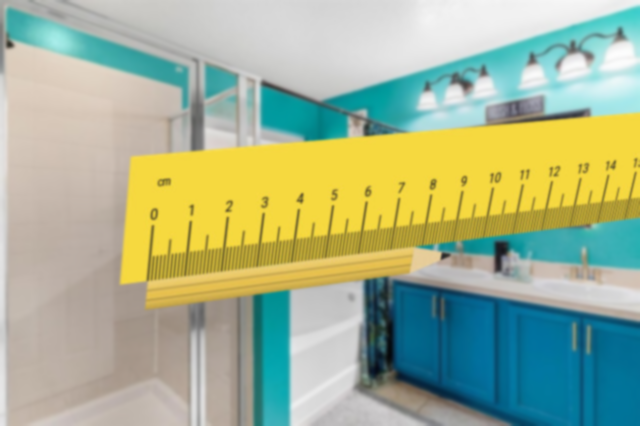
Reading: 9 cm
